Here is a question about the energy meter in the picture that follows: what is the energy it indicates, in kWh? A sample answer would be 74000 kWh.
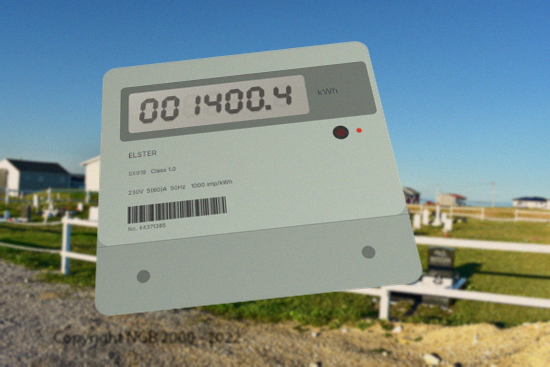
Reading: 1400.4 kWh
